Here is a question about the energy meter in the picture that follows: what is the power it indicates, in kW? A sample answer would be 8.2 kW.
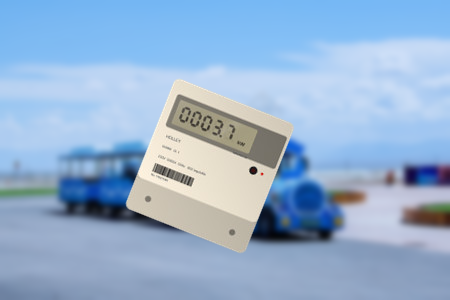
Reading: 3.7 kW
